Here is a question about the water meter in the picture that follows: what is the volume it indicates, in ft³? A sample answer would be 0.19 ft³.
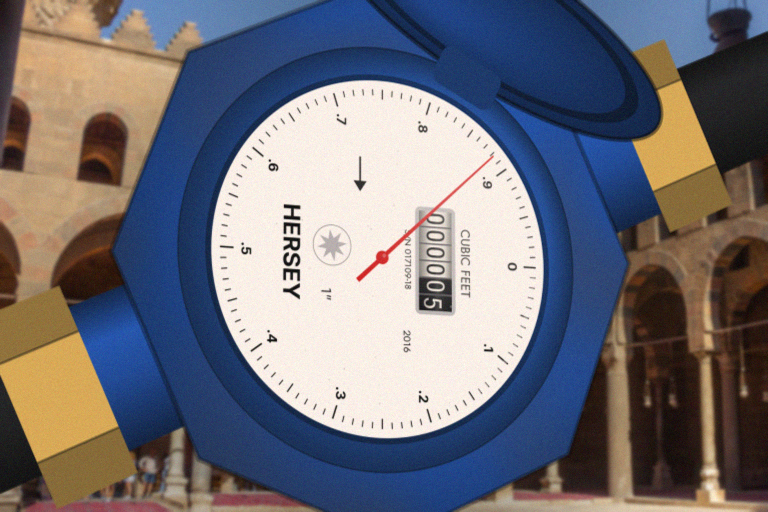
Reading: 4.88 ft³
